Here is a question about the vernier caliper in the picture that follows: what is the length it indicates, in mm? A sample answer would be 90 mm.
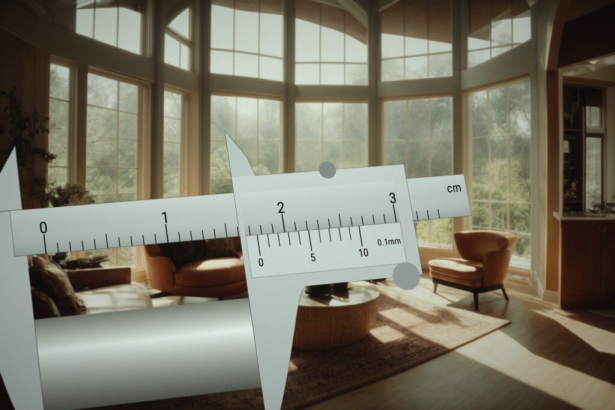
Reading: 17.6 mm
